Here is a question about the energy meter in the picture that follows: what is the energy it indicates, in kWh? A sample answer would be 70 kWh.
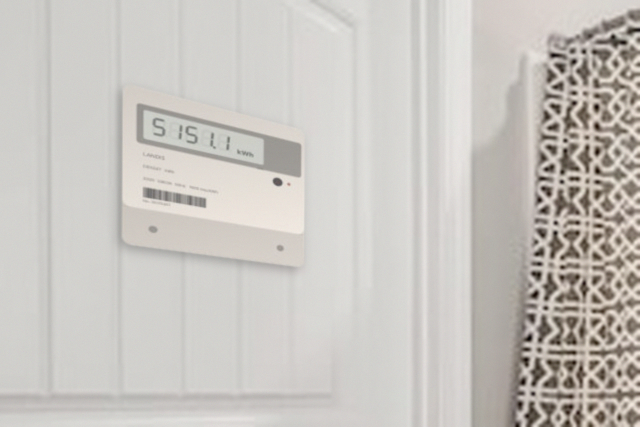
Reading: 5151.1 kWh
